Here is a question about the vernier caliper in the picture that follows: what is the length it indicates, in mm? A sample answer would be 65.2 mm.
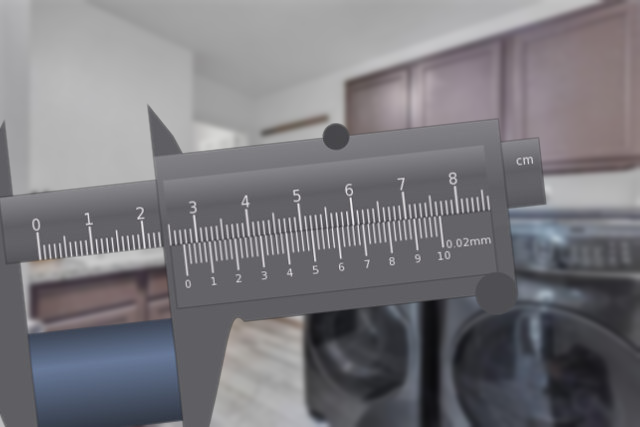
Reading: 27.5 mm
